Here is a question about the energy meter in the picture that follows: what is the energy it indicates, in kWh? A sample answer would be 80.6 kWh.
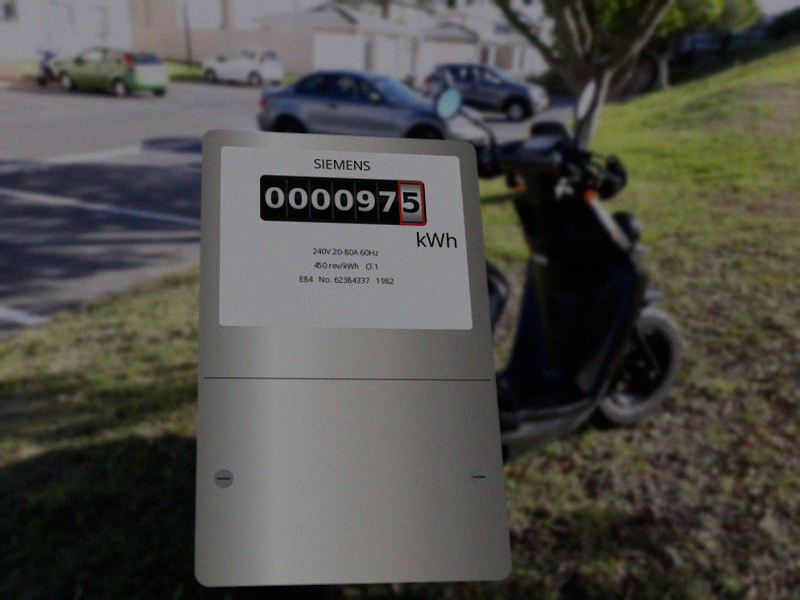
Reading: 97.5 kWh
